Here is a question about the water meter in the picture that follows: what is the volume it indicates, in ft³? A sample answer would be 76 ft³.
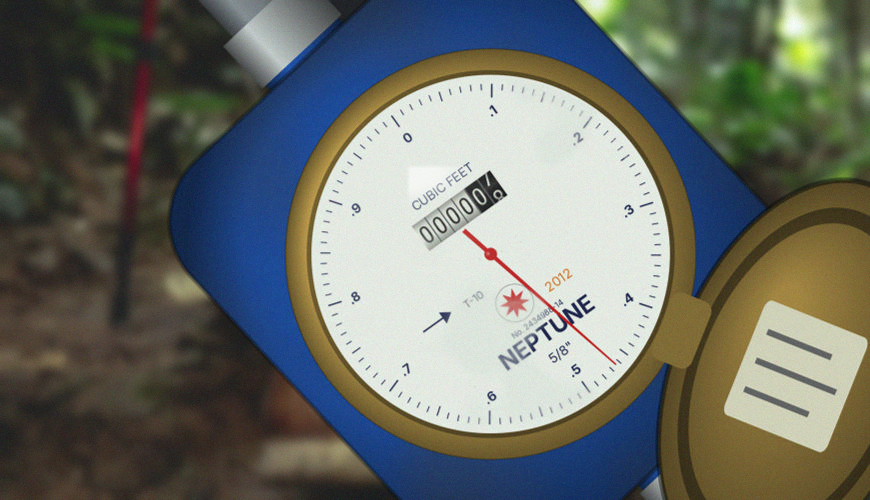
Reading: 7.46 ft³
